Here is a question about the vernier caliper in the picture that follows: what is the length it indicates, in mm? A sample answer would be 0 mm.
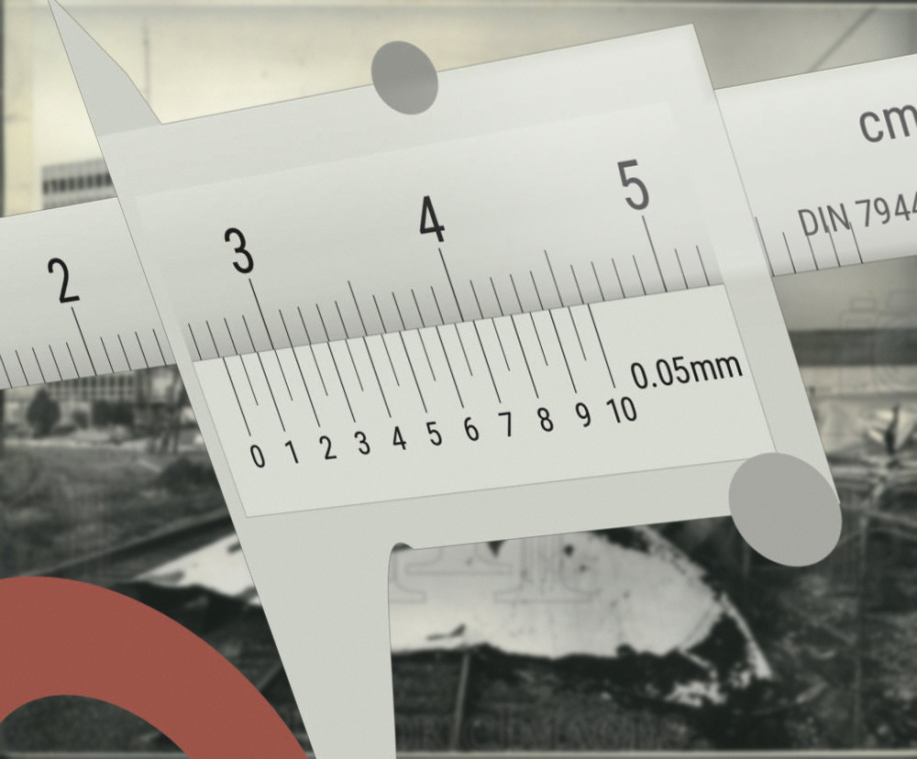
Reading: 27.2 mm
